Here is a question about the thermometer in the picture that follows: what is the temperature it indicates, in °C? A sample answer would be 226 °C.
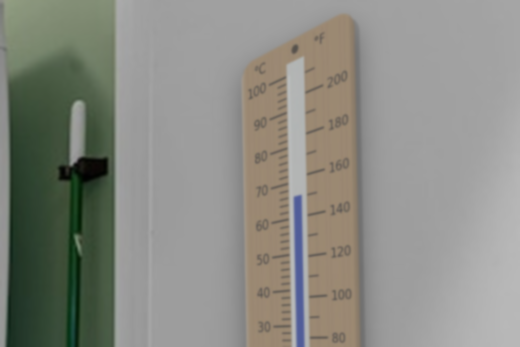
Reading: 66 °C
